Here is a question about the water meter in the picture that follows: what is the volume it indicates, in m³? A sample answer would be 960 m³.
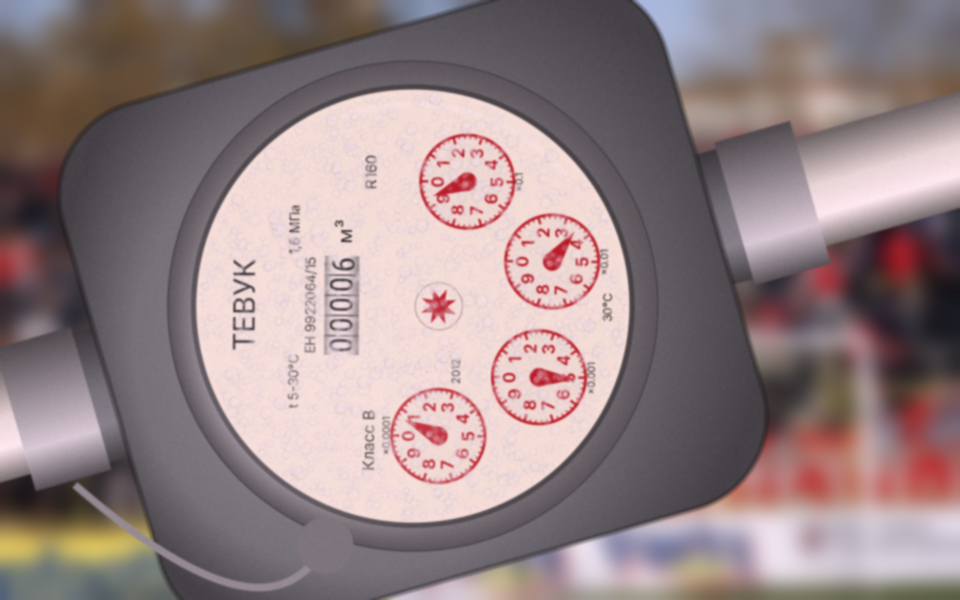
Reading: 5.9350 m³
